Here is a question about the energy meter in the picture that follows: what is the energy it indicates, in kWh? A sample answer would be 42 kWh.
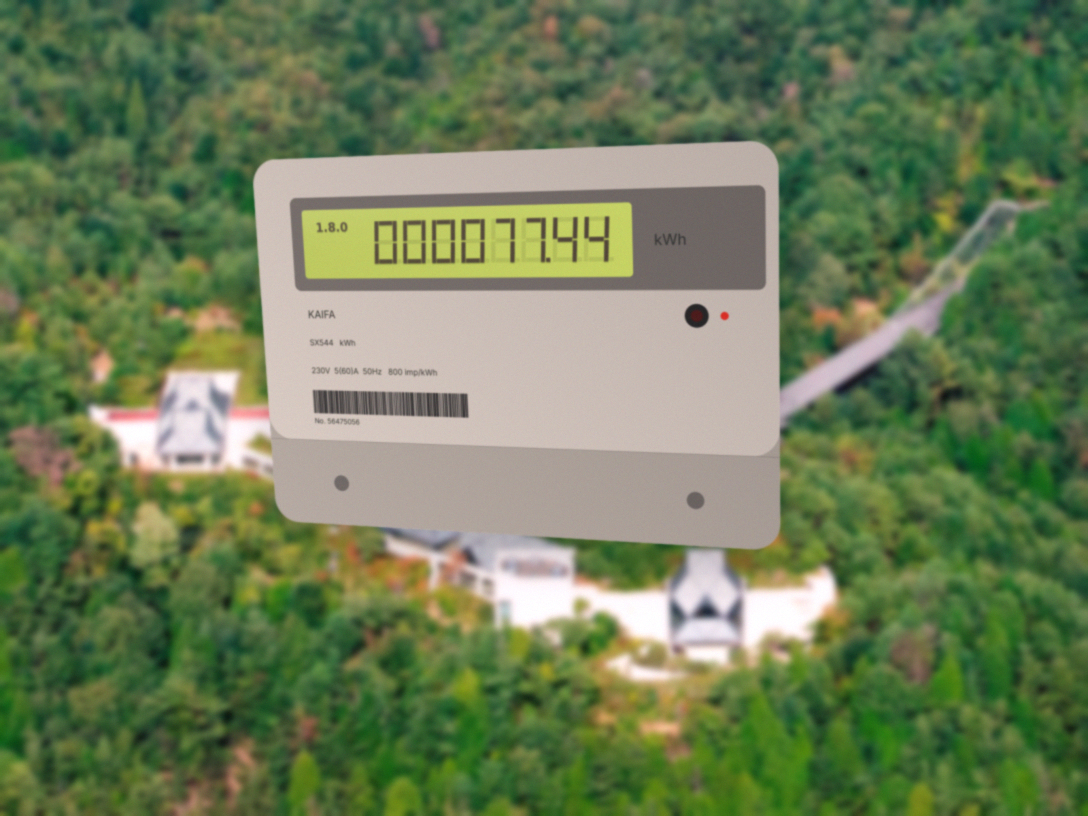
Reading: 77.44 kWh
